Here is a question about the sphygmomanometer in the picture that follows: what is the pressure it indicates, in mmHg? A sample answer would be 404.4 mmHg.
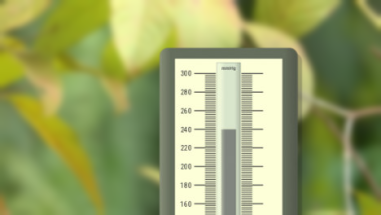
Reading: 240 mmHg
